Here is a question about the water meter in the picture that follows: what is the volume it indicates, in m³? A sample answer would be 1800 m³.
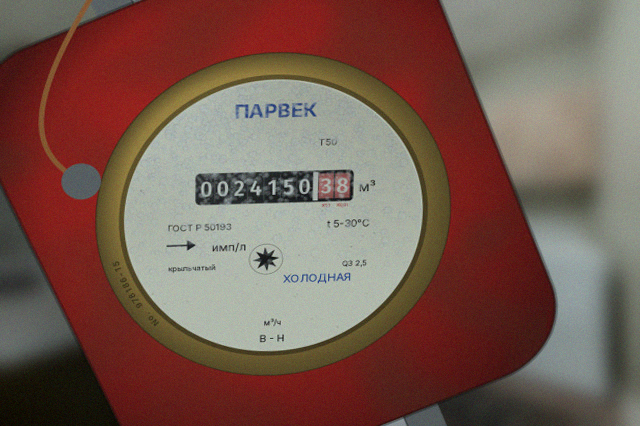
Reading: 24150.38 m³
